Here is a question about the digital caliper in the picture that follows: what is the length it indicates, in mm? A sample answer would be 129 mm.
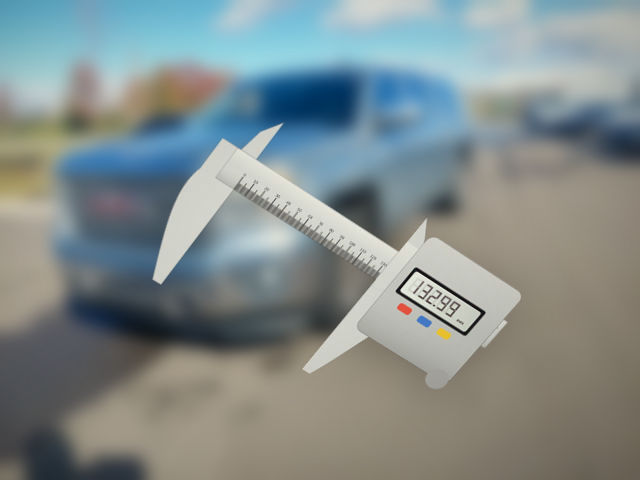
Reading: 132.99 mm
